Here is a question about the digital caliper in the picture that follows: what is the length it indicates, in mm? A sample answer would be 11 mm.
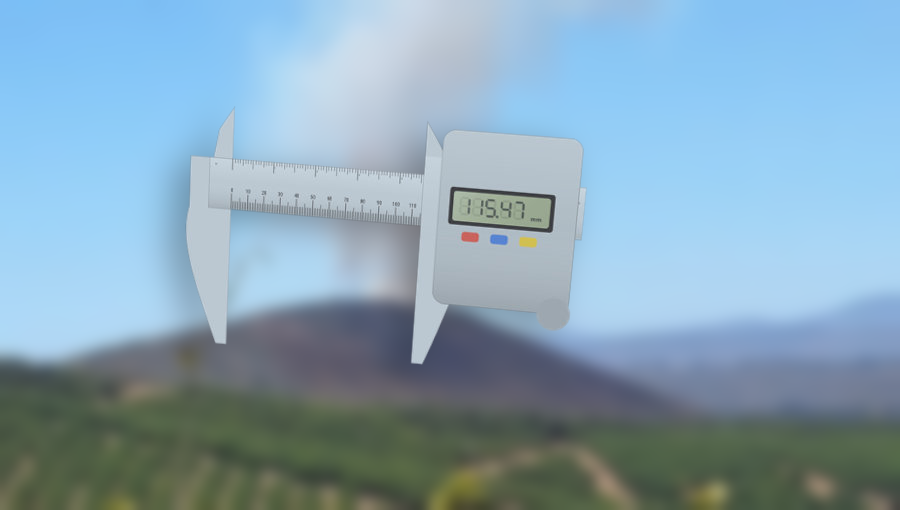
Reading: 115.47 mm
